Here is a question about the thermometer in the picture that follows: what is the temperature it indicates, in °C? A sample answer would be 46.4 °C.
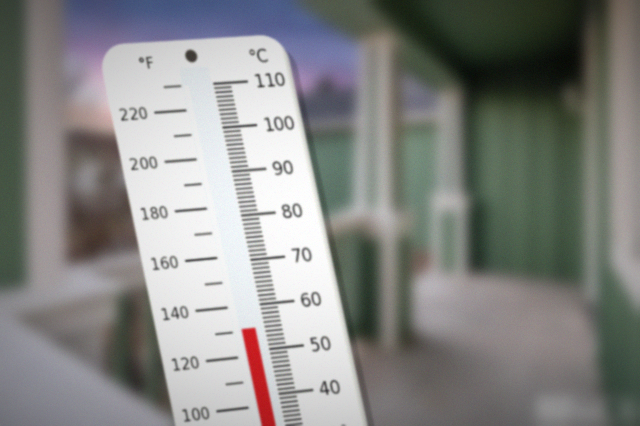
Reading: 55 °C
